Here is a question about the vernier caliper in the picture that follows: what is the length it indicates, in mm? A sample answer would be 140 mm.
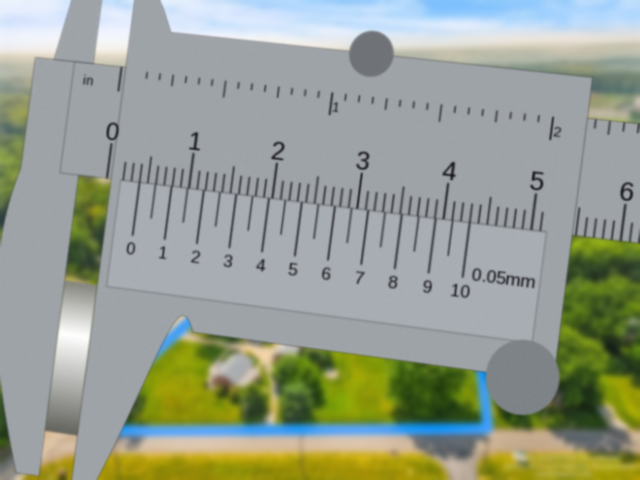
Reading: 4.0 mm
